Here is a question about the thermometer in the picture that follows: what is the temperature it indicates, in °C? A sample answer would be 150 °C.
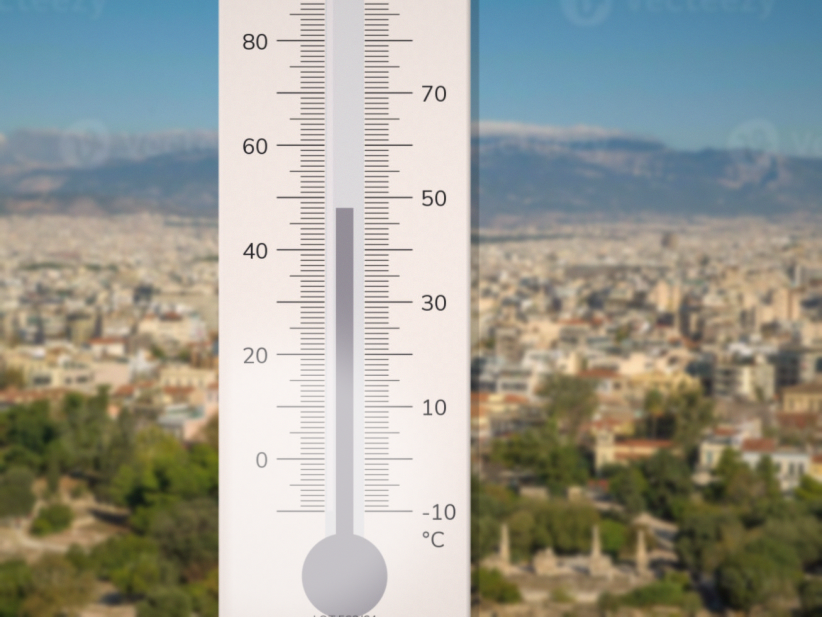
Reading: 48 °C
